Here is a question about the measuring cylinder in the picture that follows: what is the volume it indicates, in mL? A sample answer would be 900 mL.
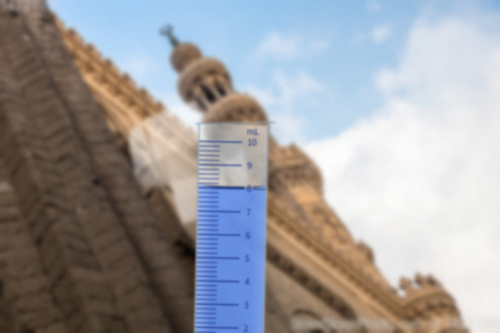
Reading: 8 mL
